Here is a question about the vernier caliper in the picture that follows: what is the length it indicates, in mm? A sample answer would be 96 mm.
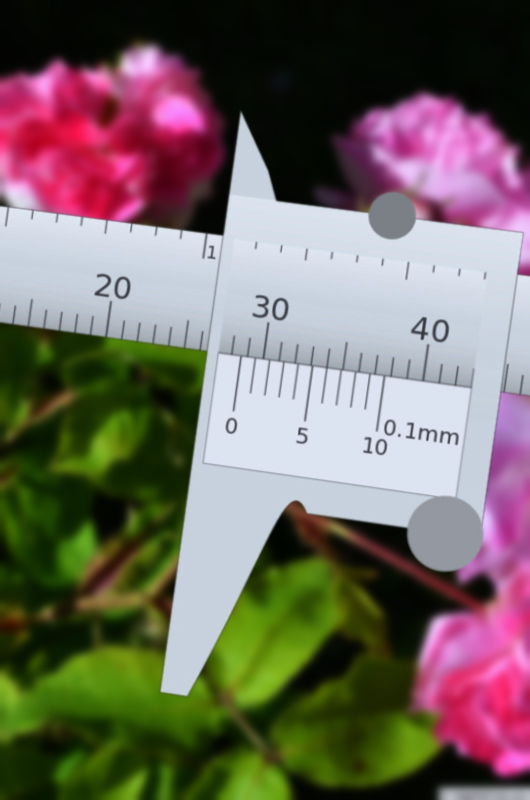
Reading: 28.6 mm
